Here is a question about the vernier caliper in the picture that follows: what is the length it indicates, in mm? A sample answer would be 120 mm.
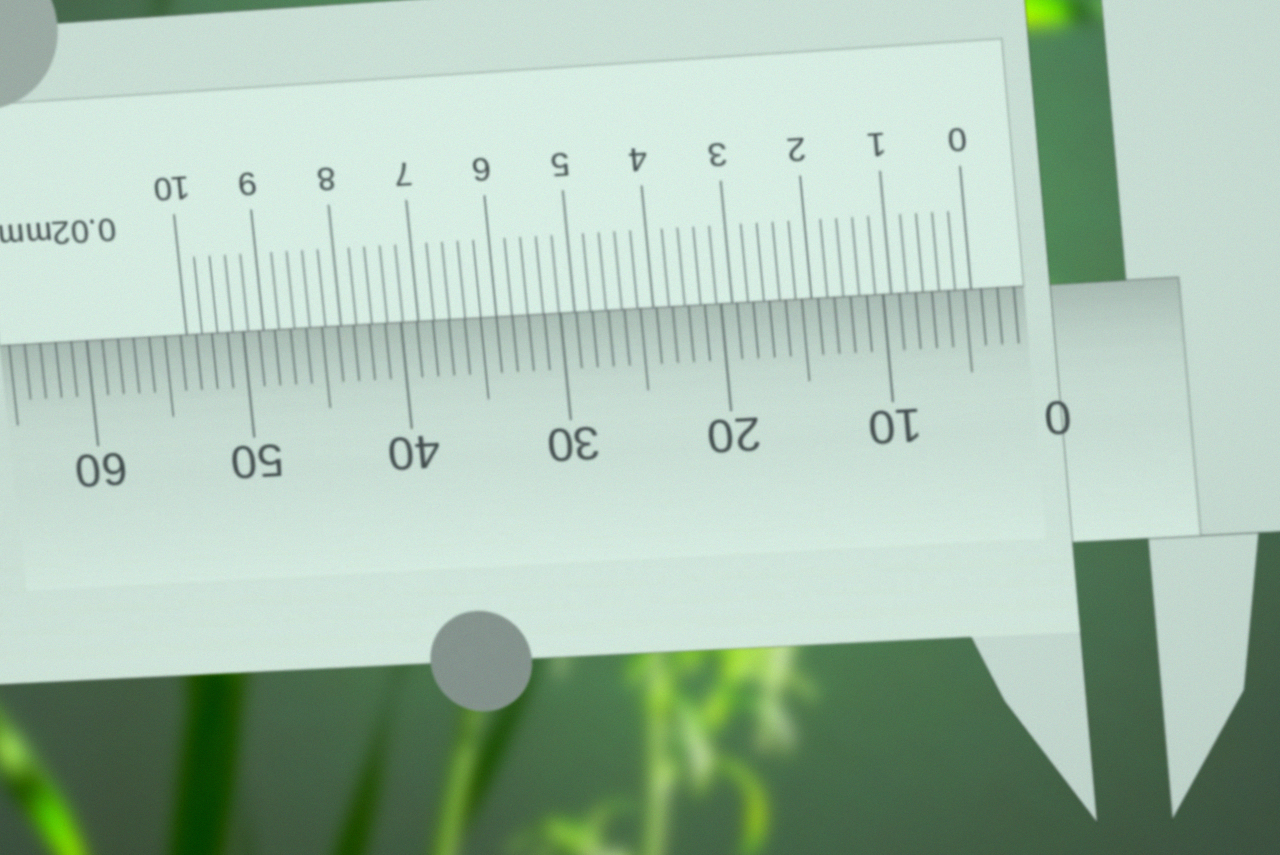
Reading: 4.6 mm
